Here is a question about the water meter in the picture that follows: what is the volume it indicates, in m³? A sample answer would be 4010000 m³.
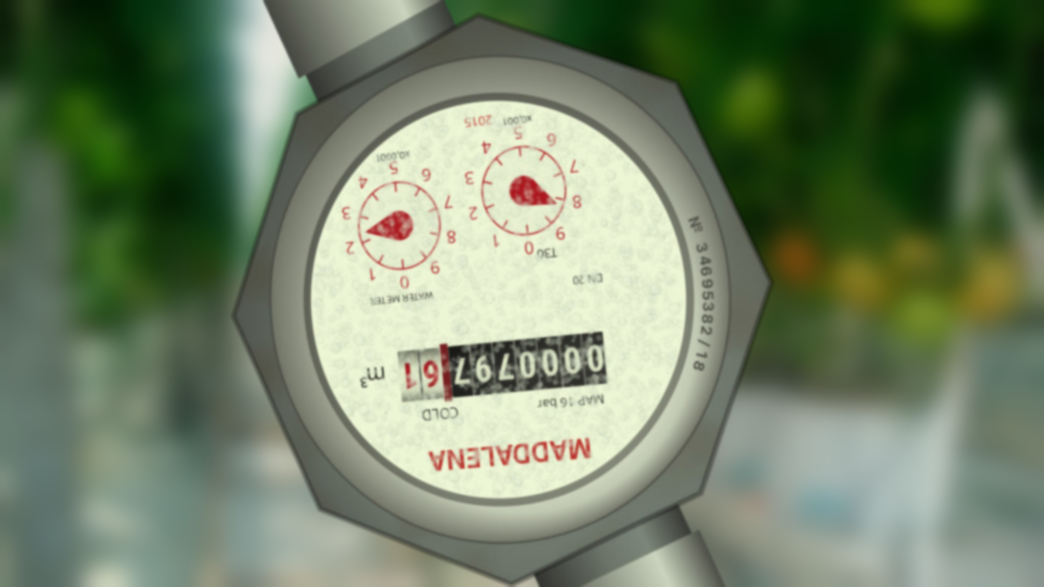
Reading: 797.6182 m³
